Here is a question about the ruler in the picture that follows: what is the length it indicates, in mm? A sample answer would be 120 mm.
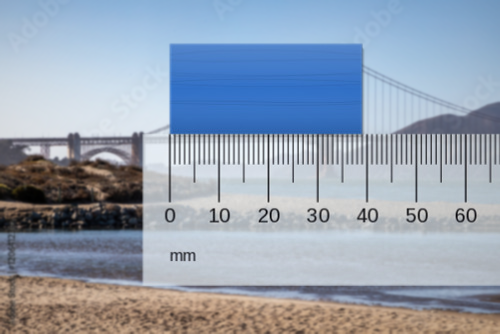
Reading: 39 mm
